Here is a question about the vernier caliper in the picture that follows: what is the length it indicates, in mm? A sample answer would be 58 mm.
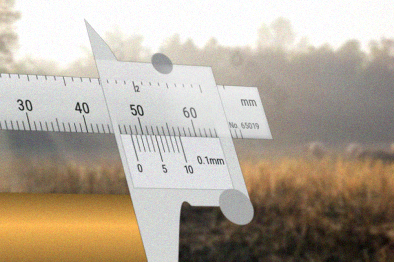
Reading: 47.8 mm
